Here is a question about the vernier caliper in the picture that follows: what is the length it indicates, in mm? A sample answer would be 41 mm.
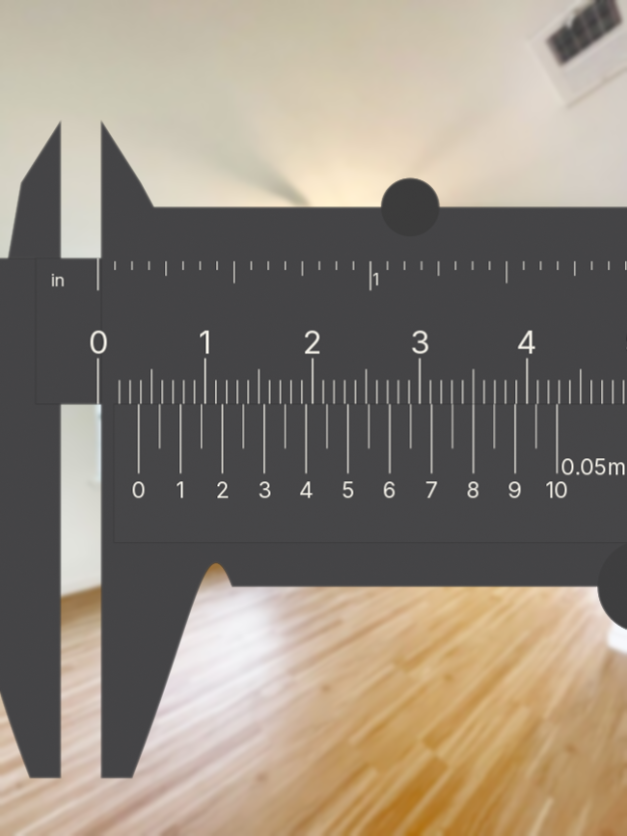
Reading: 3.8 mm
